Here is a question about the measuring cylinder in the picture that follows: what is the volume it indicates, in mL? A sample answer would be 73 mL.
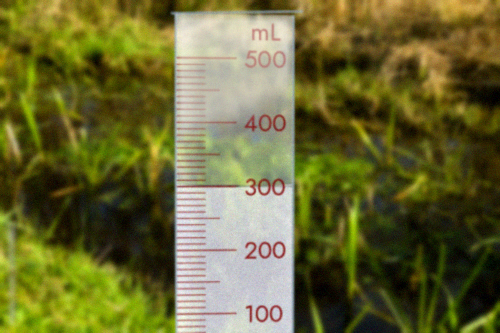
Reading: 300 mL
